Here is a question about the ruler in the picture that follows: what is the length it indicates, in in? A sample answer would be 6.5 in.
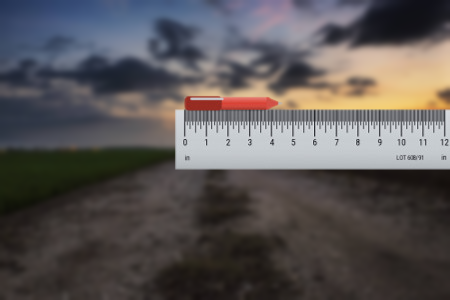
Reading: 4.5 in
